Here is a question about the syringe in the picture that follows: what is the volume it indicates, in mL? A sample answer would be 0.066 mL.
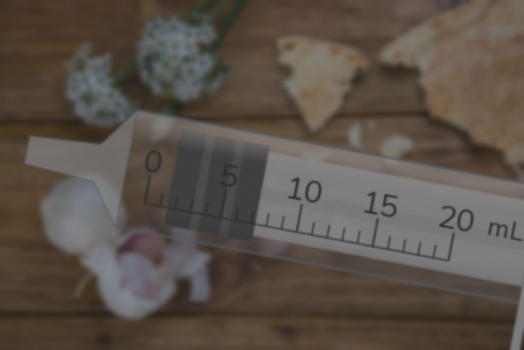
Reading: 1.5 mL
